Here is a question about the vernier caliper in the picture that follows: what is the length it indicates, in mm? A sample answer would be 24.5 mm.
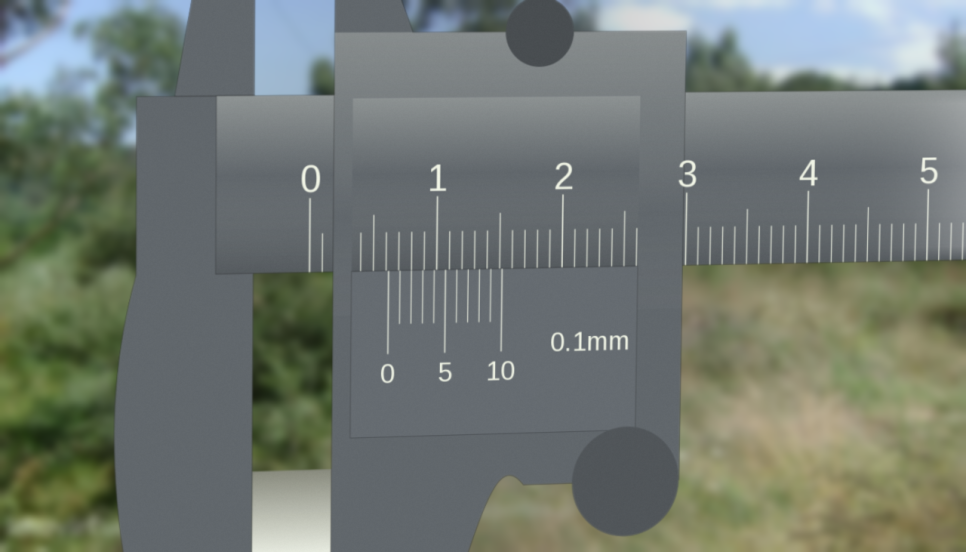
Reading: 6.2 mm
